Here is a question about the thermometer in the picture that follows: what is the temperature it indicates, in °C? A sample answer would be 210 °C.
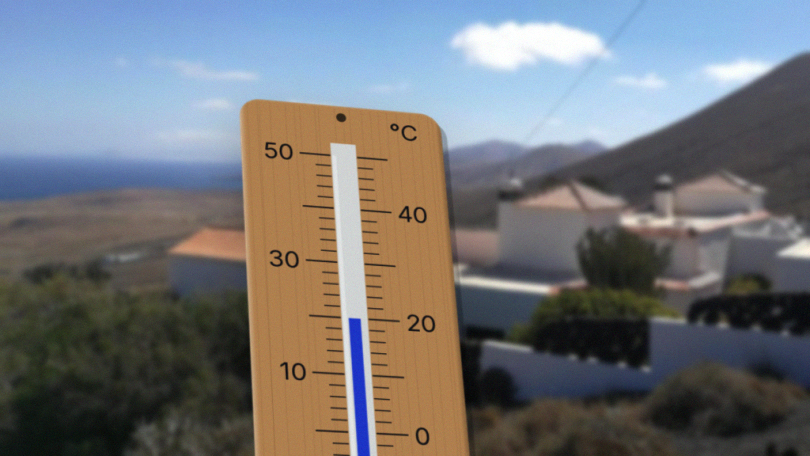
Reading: 20 °C
